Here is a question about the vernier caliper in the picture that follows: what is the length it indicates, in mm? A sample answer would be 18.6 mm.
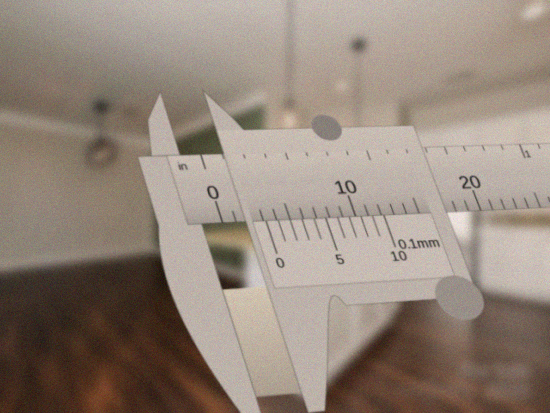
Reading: 3.2 mm
